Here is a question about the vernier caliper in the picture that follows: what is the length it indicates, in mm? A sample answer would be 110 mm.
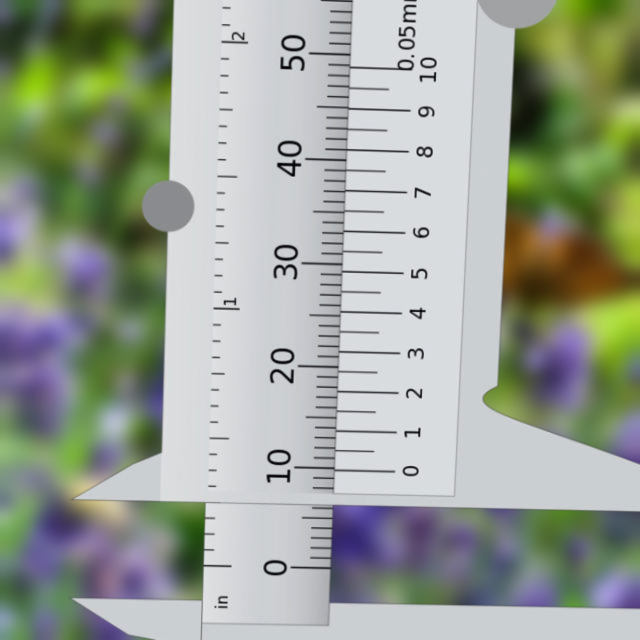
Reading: 9.8 mm
